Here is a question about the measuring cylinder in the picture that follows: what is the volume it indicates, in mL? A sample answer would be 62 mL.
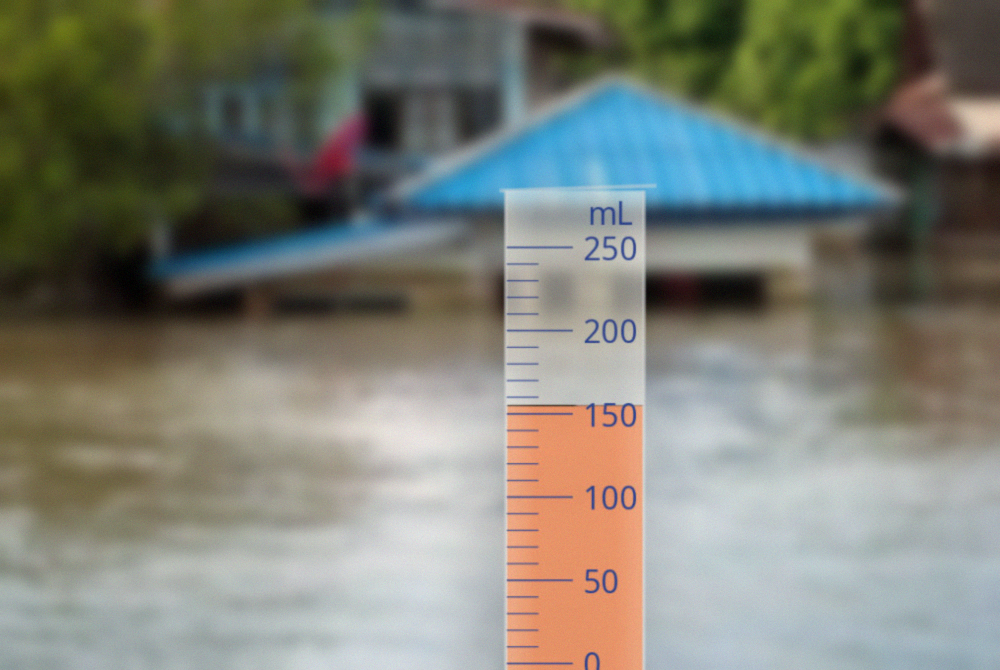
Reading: 155 mL
